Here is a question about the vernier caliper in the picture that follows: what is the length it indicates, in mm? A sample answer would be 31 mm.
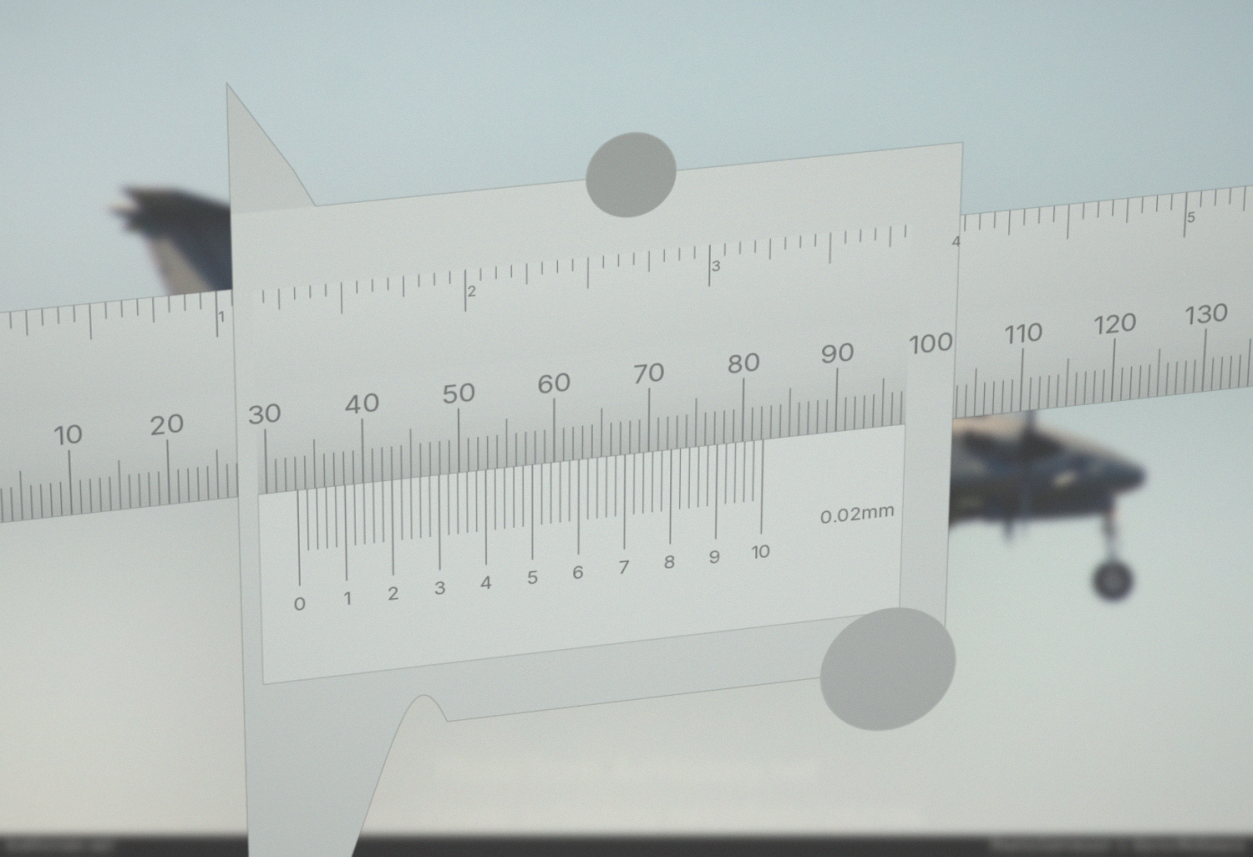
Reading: 33.2 mm
